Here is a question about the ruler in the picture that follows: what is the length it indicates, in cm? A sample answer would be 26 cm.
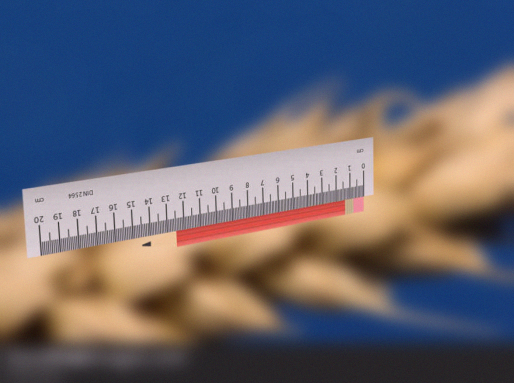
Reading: 14.5 cm
